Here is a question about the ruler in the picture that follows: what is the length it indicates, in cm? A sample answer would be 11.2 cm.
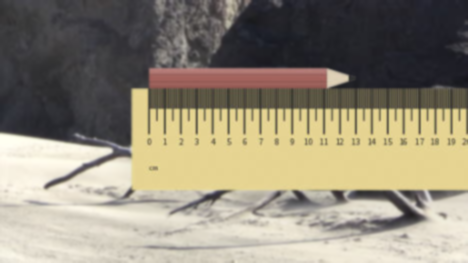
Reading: 13 cm
